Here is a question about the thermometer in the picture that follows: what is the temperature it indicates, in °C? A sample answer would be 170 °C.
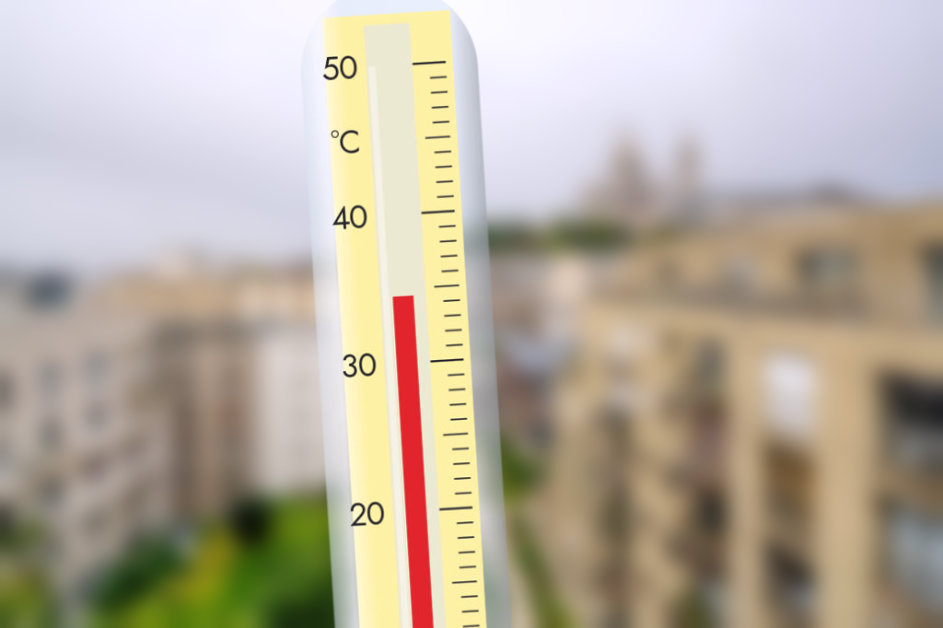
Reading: 34.5 °C
